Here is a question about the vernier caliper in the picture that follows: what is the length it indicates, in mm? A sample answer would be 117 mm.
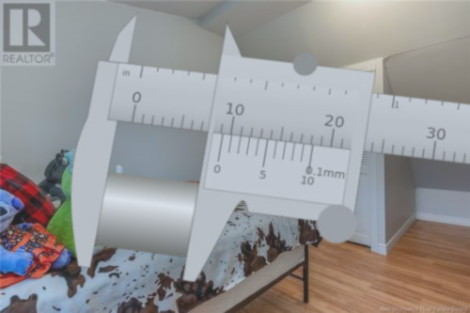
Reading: 9.2 mm
